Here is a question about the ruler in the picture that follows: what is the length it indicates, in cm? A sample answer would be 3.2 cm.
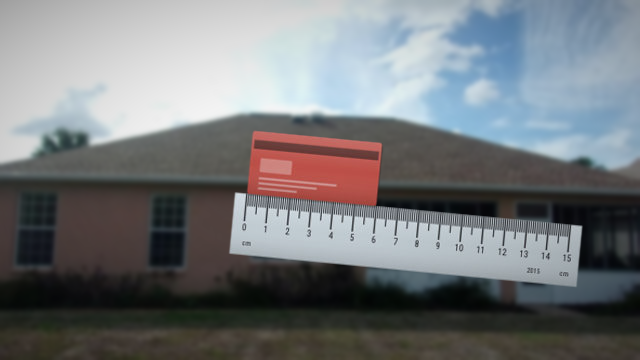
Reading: 6 cm
